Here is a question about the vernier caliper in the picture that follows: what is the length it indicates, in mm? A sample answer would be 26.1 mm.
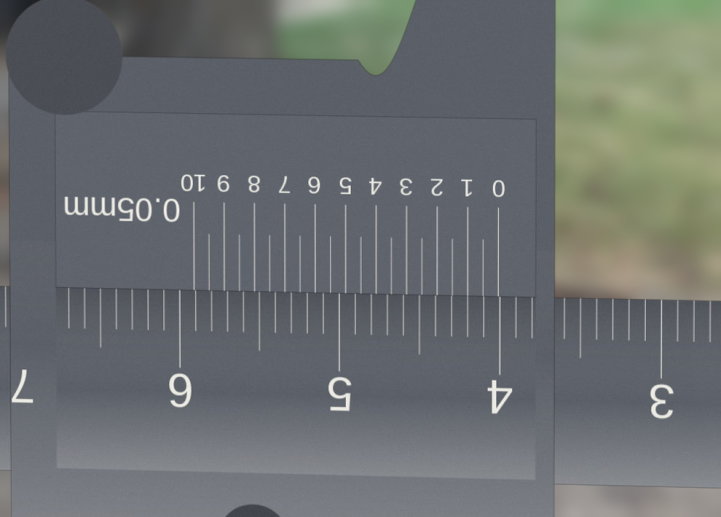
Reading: 40.1 mm
